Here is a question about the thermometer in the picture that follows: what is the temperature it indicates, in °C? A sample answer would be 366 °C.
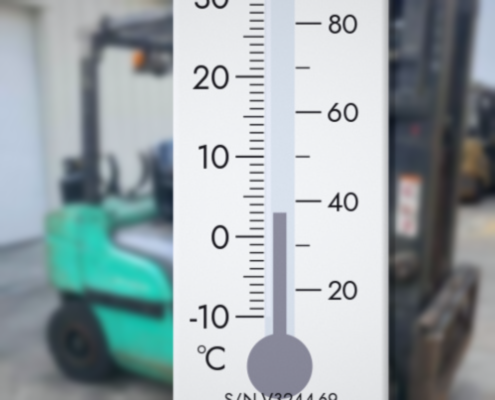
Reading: 3 °C
